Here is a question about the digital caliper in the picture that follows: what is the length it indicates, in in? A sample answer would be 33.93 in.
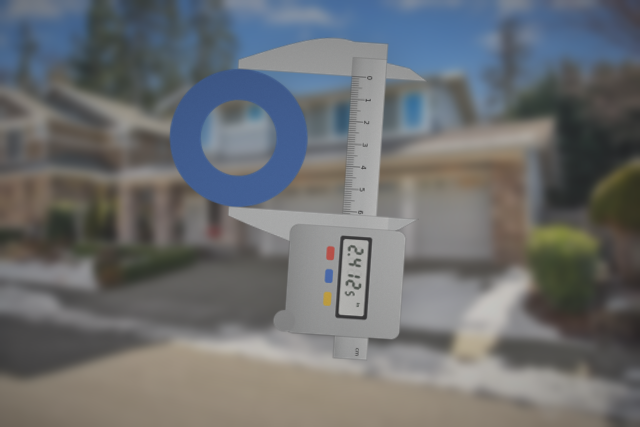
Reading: 2.4125 in
